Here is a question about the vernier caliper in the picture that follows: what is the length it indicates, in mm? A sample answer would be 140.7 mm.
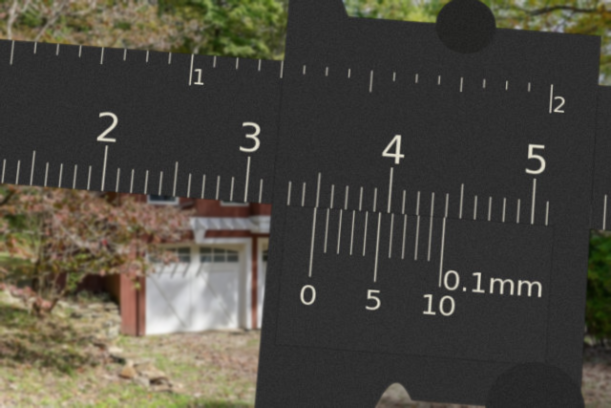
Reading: 34.9 mm
